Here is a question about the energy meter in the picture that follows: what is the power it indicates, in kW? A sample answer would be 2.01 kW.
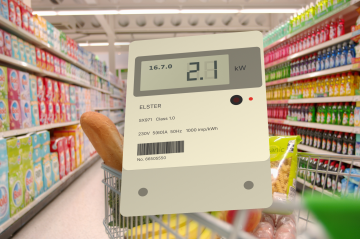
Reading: 2.1 kW
